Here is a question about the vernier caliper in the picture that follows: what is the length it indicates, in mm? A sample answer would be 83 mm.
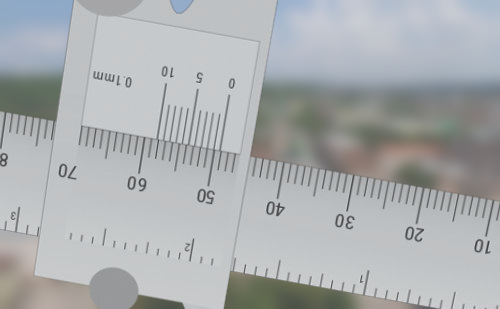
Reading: 49.2 mm
